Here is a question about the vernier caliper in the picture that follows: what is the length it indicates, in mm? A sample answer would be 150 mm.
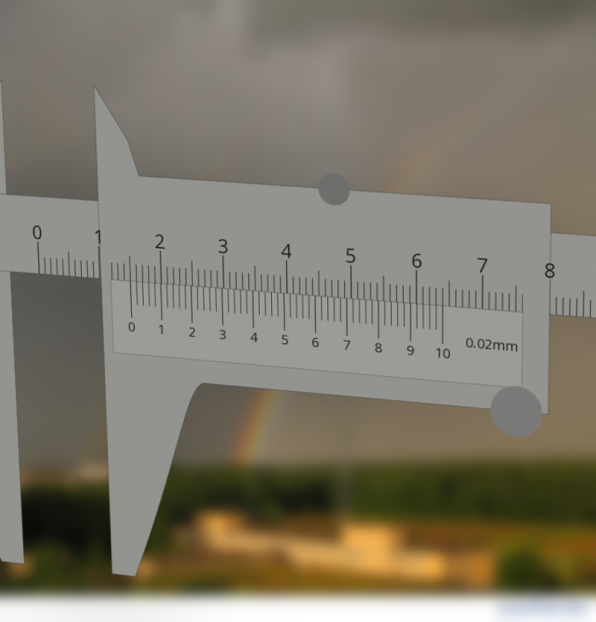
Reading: 15.0 mm
